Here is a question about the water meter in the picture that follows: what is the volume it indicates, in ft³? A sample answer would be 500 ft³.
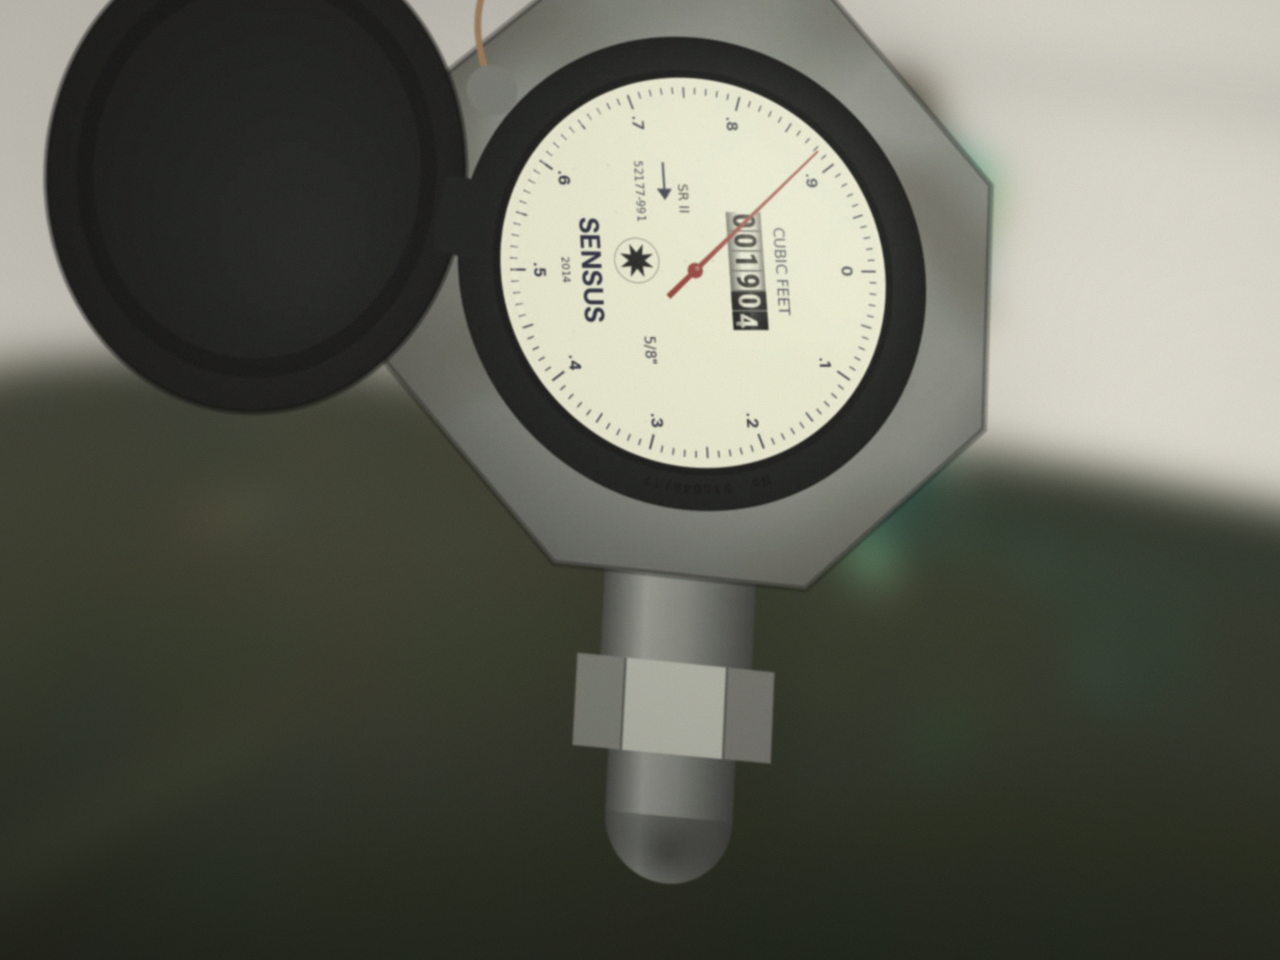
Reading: 1903.88 ft³
